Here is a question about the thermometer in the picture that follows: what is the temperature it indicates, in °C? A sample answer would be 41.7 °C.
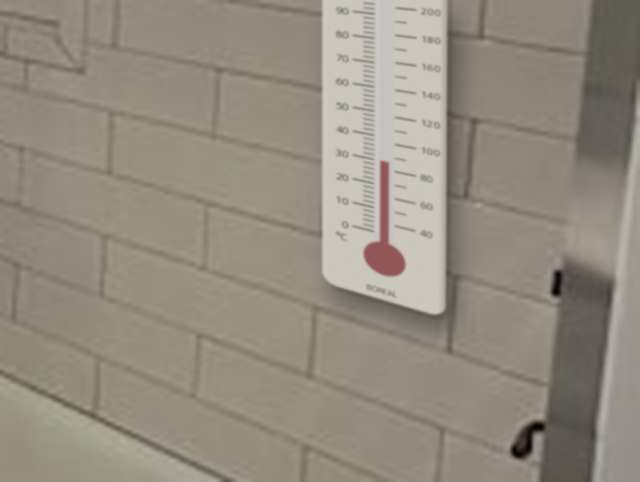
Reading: 30 °C
